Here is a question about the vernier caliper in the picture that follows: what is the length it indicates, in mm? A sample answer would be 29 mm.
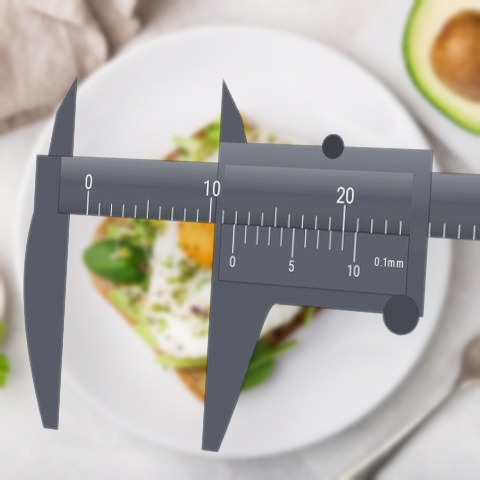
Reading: 11.9 mm
